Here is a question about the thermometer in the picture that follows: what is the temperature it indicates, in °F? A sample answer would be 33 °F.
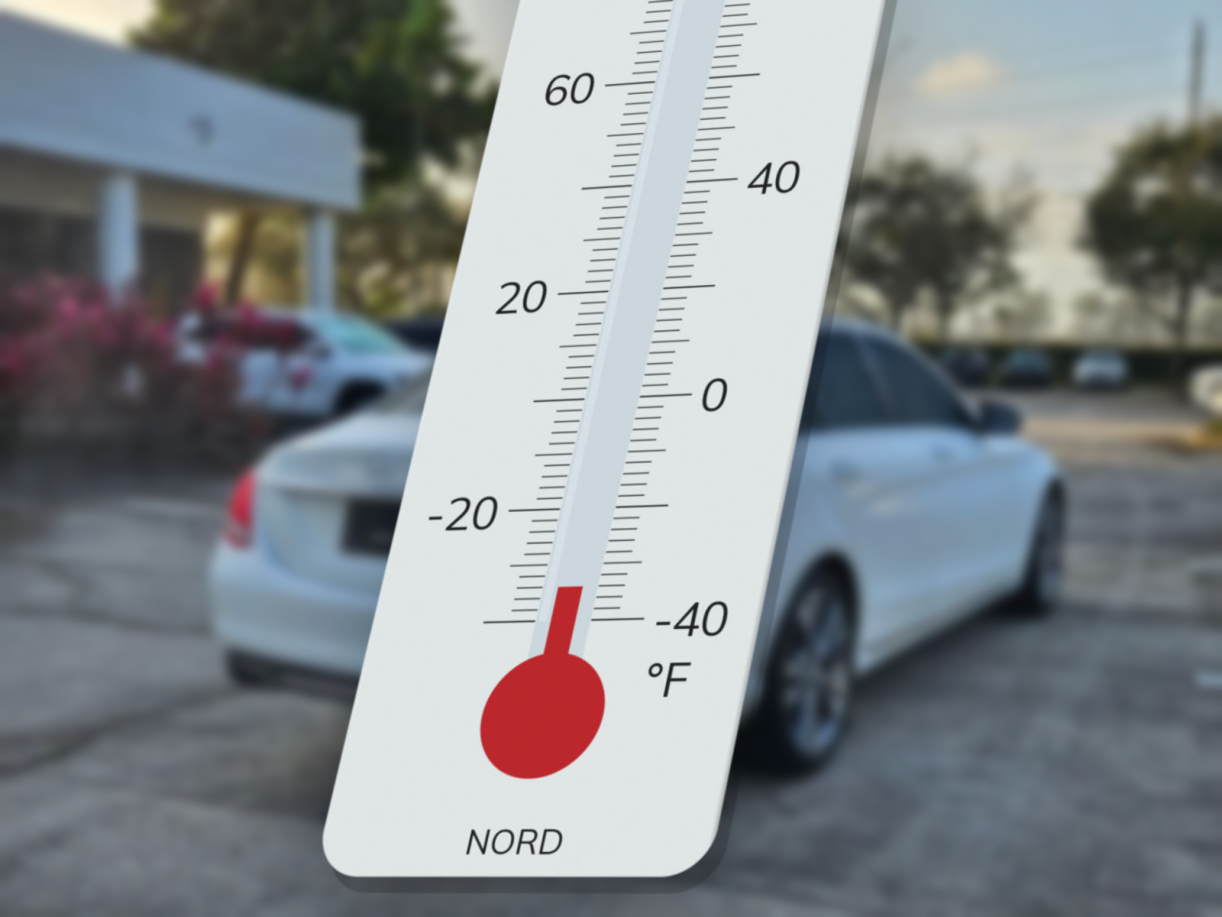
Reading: -34 °F
